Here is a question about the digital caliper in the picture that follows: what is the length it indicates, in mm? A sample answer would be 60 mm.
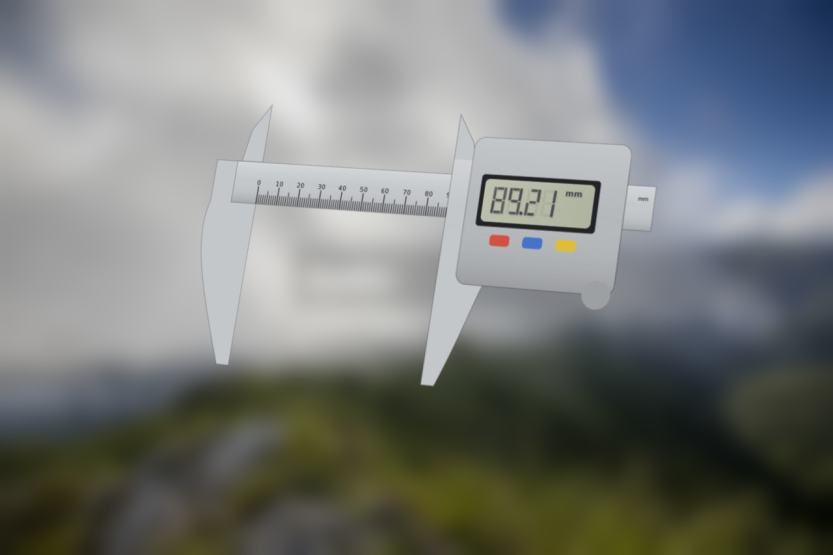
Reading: 89.21 mm
